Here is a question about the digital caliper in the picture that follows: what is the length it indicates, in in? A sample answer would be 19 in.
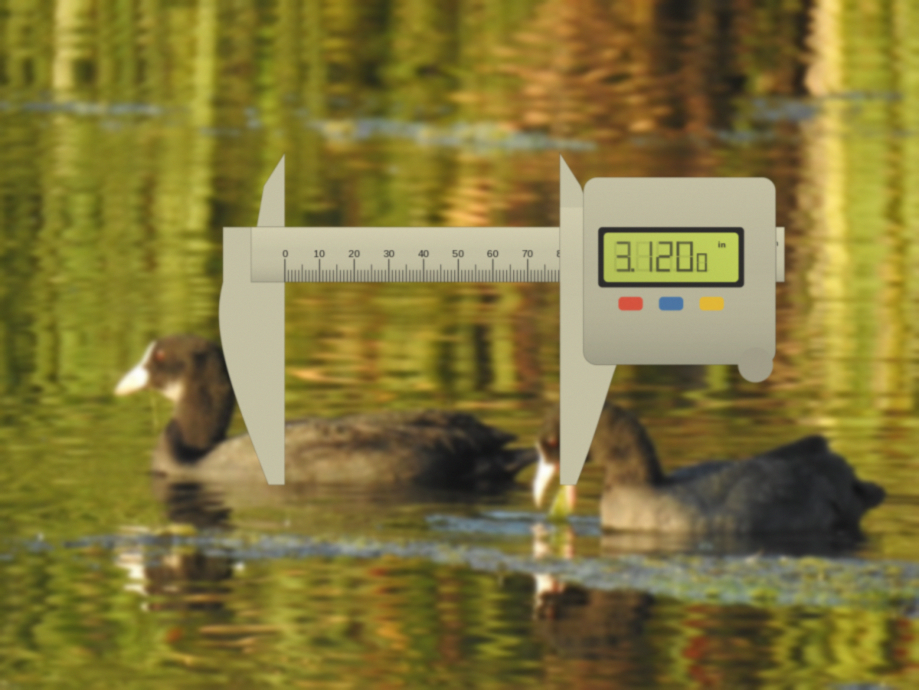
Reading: 3.1200 in
